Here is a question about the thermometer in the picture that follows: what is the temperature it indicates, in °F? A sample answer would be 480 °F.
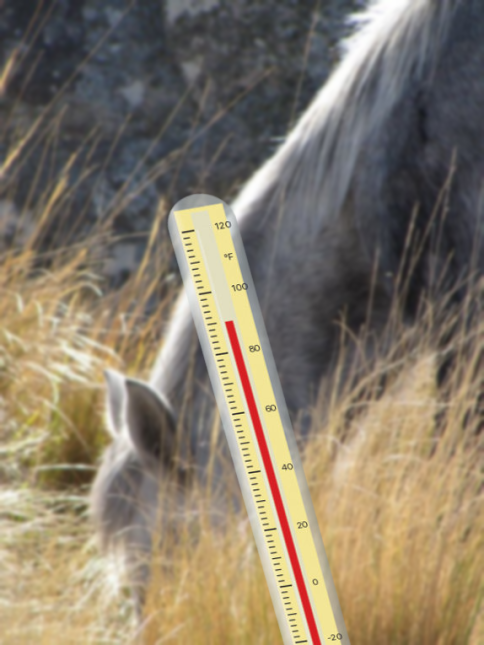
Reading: 90 °F
